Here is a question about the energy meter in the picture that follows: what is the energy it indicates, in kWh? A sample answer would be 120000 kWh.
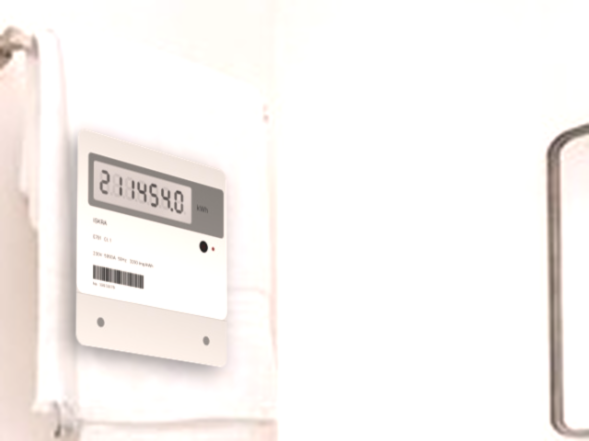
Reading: 211454.0 kWh
